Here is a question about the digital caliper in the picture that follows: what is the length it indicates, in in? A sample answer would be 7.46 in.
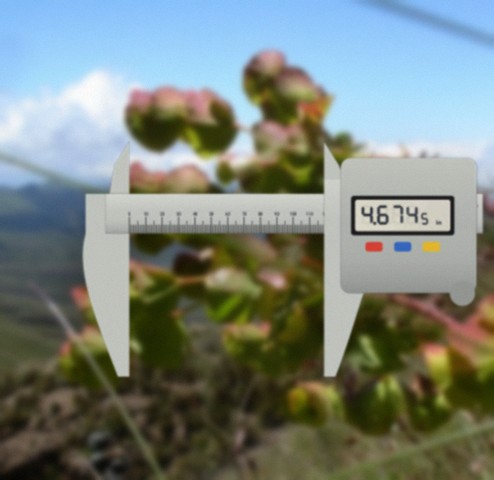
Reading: 4.6745 in
